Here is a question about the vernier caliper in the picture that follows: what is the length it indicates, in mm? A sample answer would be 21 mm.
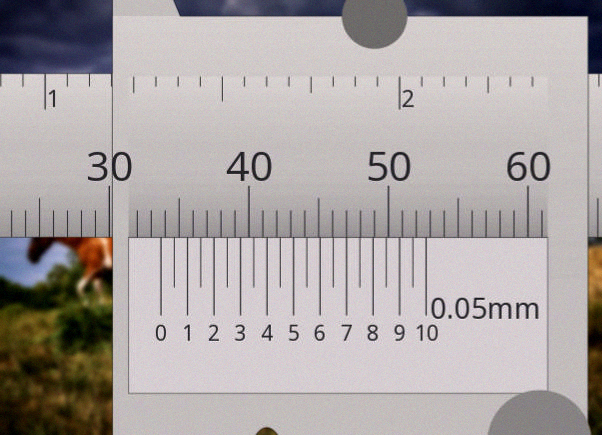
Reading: 33.7 mm
